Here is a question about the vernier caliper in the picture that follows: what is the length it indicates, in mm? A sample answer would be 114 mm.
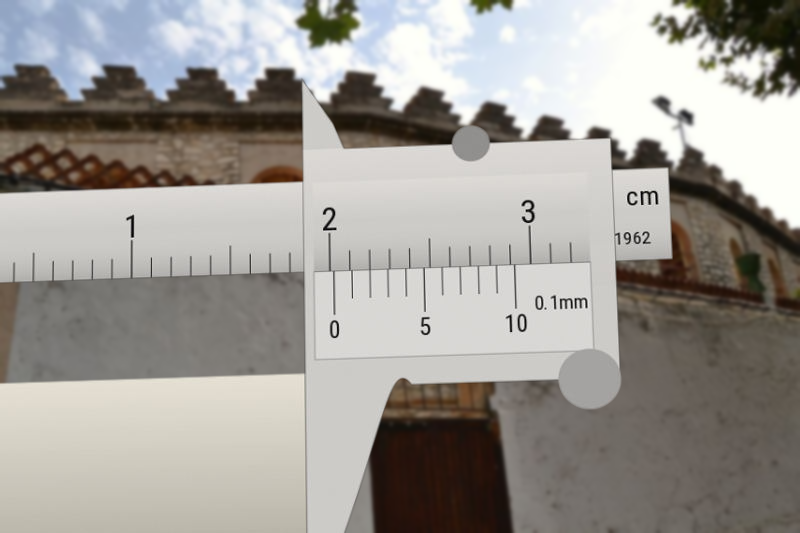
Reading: 20.2 mm
